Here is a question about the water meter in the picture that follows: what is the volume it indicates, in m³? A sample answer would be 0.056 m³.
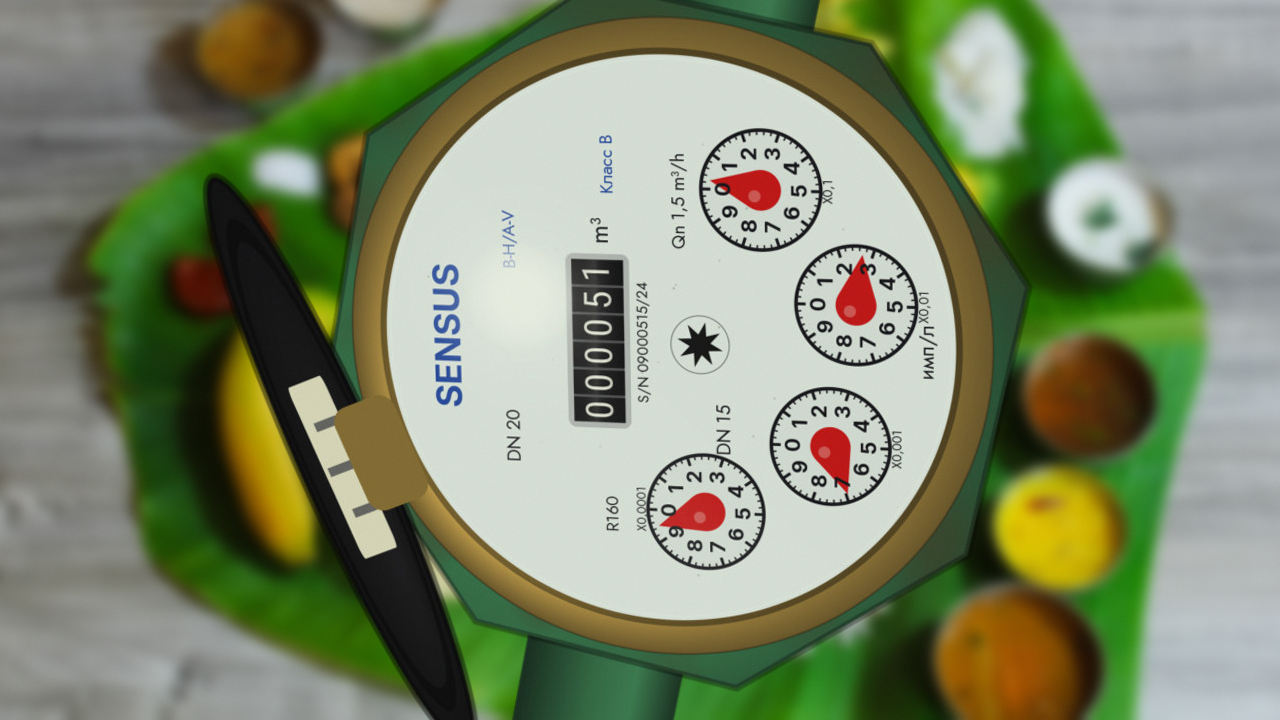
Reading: 51.0269 m³
